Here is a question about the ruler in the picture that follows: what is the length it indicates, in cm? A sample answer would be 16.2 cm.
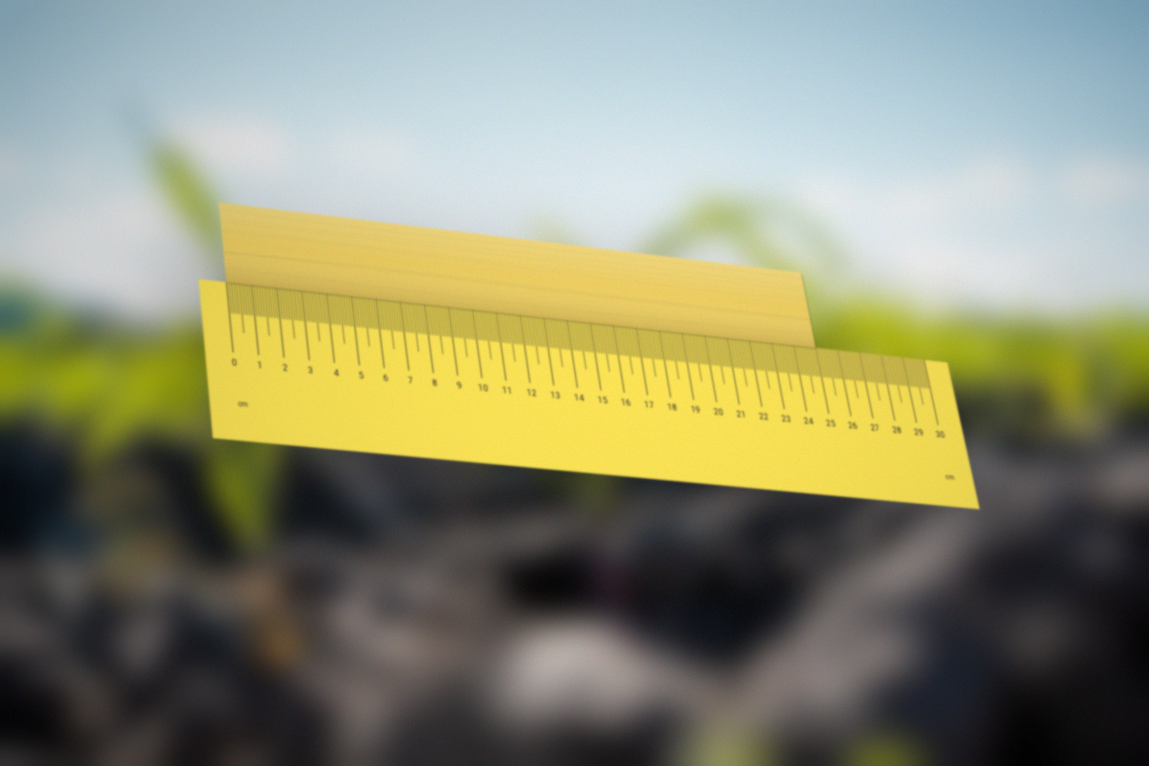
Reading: 25 cm
